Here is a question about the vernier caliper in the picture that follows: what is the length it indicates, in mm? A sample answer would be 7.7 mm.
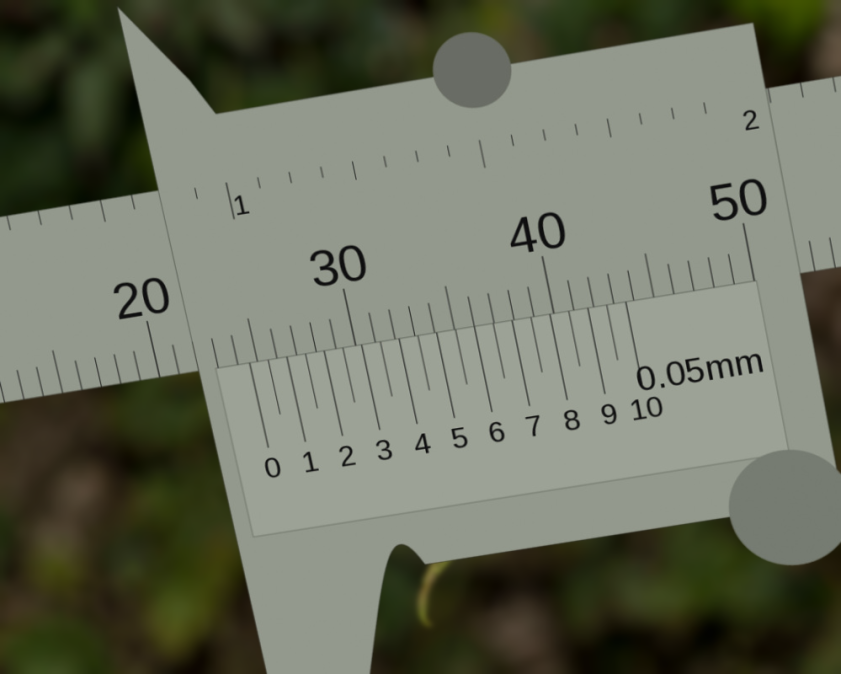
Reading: 24.6 mm
